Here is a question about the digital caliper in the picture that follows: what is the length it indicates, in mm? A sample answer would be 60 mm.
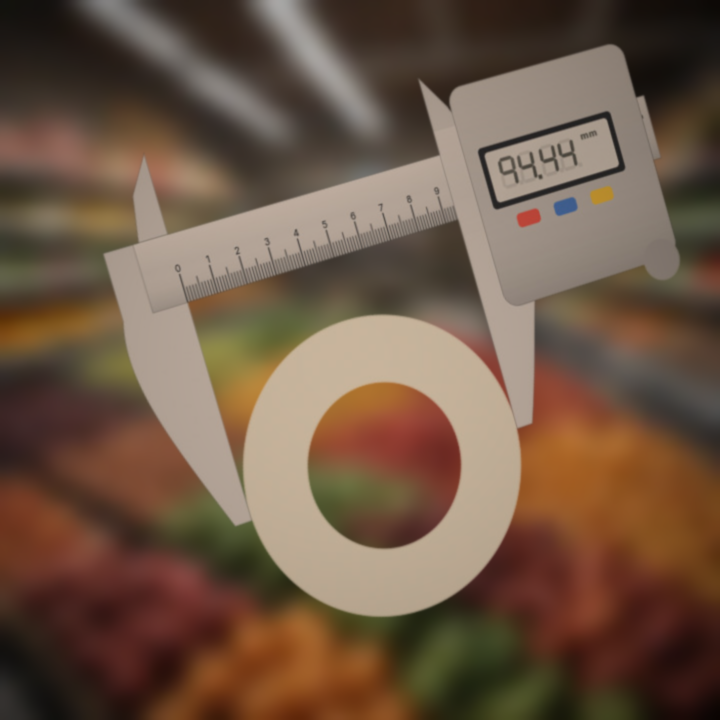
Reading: 94.44 mm
